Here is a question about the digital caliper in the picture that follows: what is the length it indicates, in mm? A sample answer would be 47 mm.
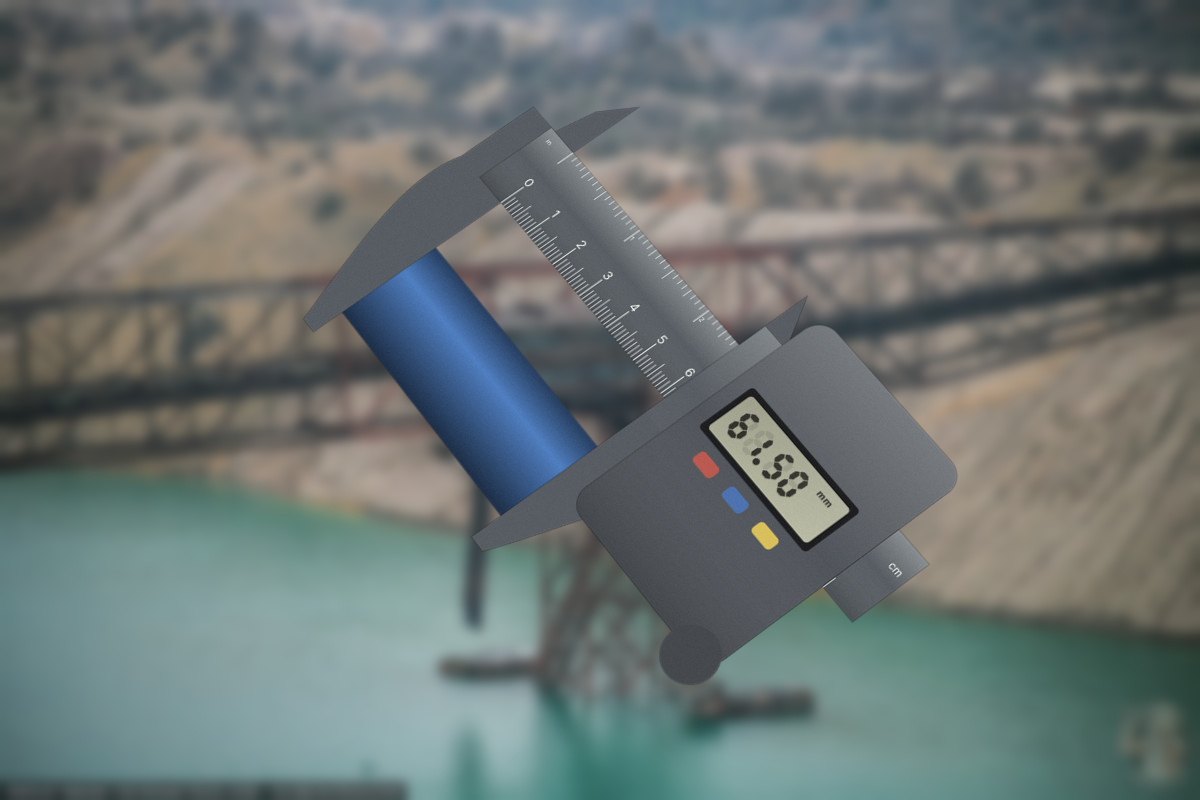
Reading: 61.50 mm
